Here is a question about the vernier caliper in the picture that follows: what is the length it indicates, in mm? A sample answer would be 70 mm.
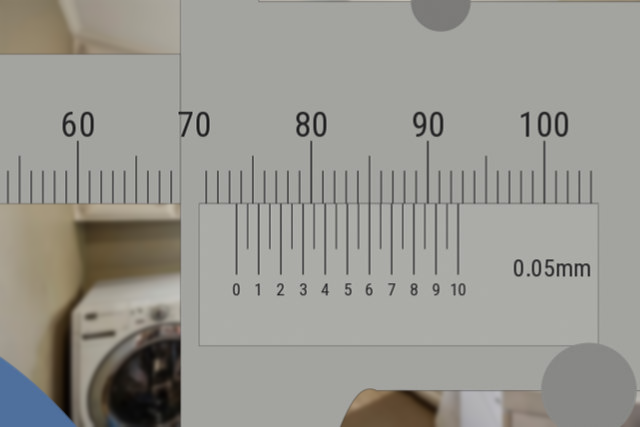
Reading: 73.6 mm
